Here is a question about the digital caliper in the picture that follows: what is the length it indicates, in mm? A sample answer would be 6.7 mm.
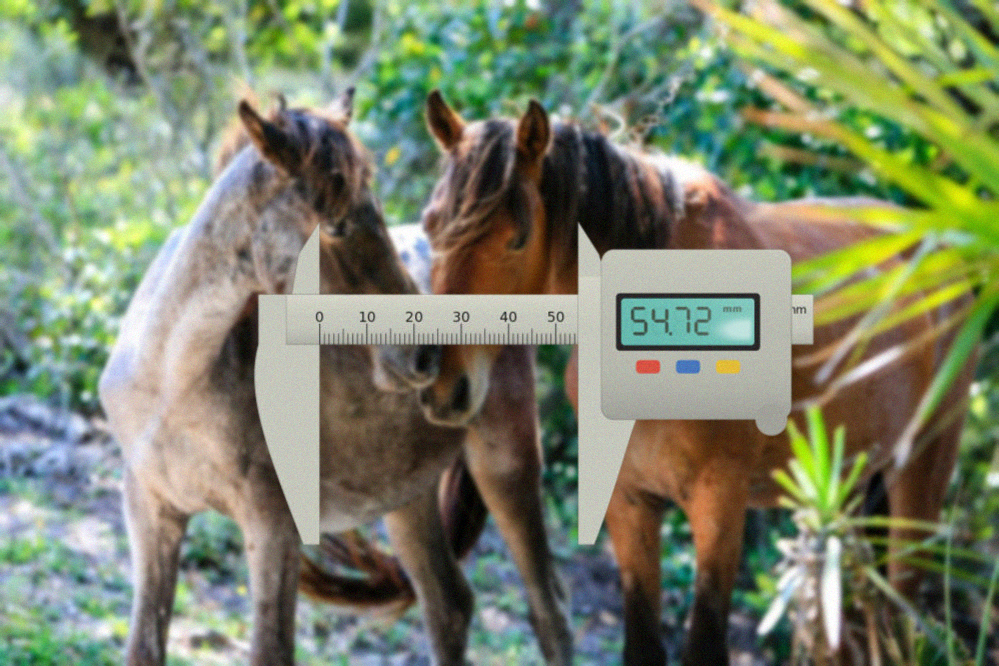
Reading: 54.72 mm
